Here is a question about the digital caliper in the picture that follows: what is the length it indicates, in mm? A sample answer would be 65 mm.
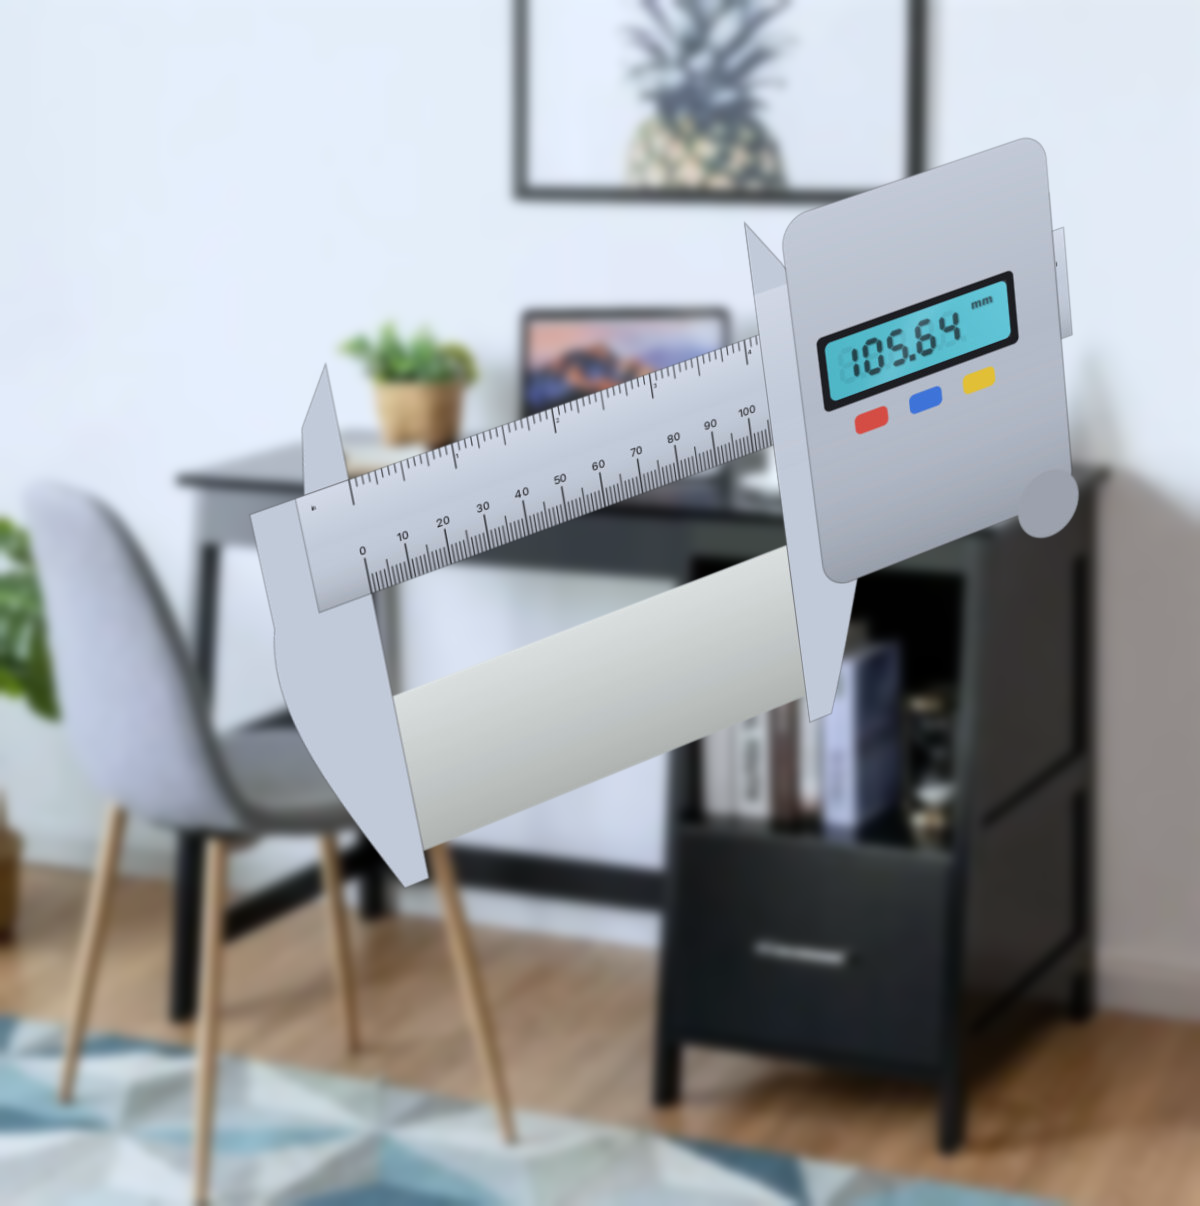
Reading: 105.64 mm
